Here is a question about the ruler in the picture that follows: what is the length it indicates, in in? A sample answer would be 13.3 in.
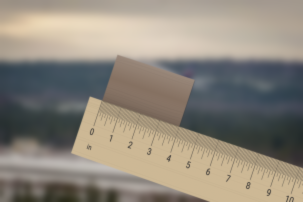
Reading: 4 in
